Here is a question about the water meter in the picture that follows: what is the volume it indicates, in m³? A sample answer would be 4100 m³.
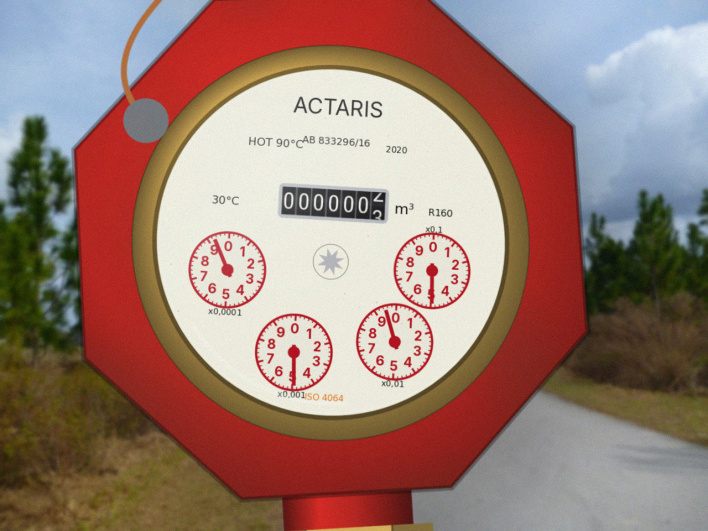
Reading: 2.4949 m³
